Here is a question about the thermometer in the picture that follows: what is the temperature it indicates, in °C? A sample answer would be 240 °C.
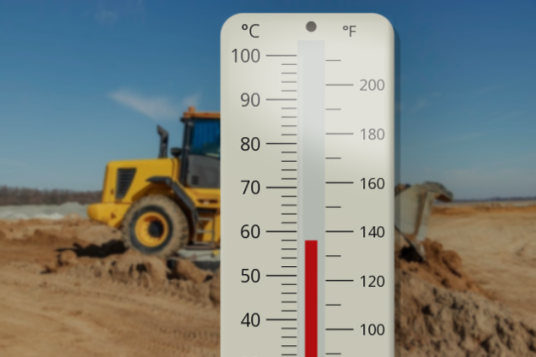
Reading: 58 °C
